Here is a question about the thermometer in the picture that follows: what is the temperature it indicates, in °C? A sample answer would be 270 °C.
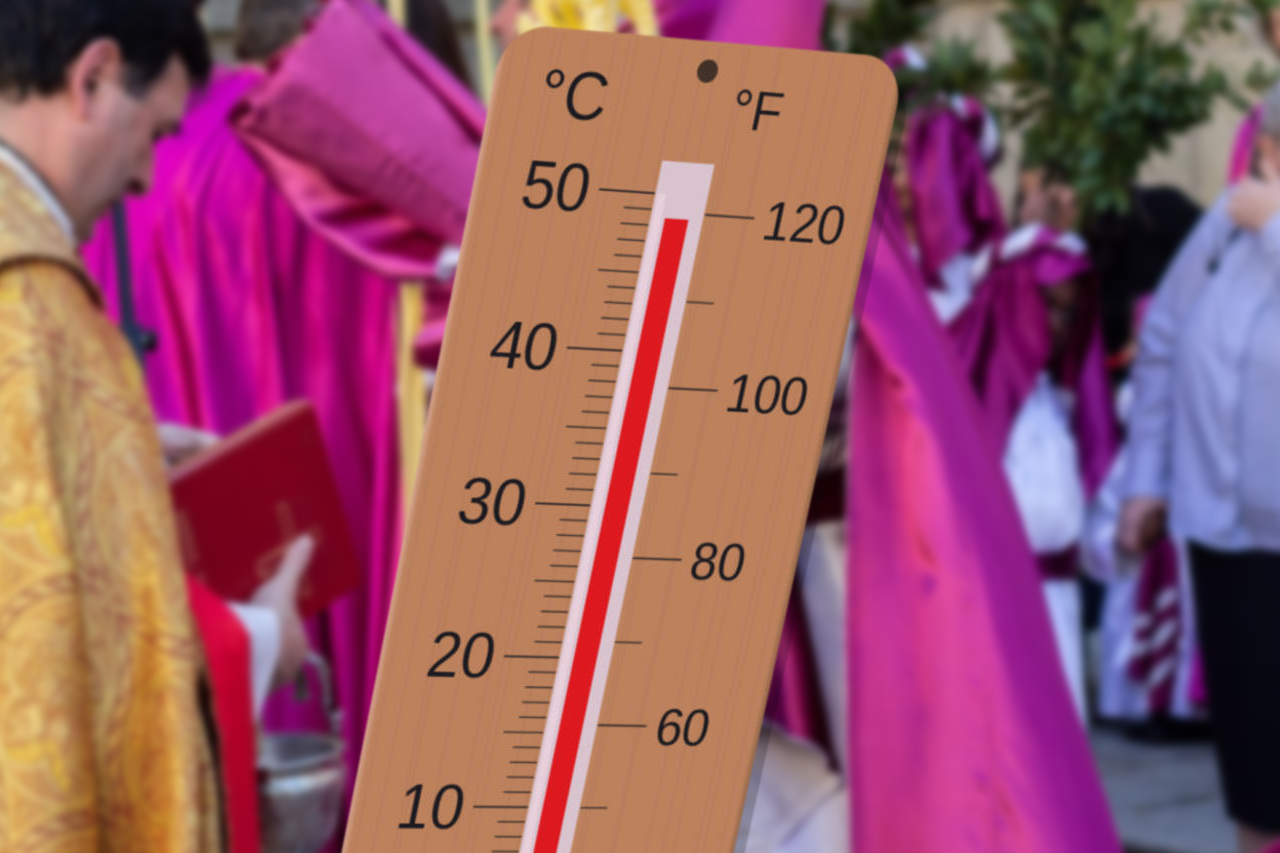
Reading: 48.5 °C
